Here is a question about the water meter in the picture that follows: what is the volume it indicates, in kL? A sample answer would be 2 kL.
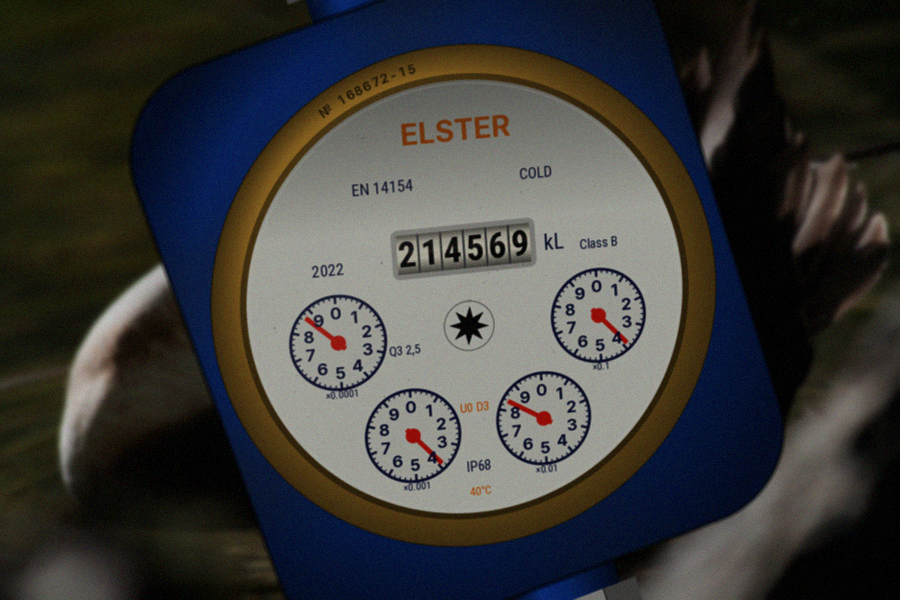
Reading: 214569.3838 kL
